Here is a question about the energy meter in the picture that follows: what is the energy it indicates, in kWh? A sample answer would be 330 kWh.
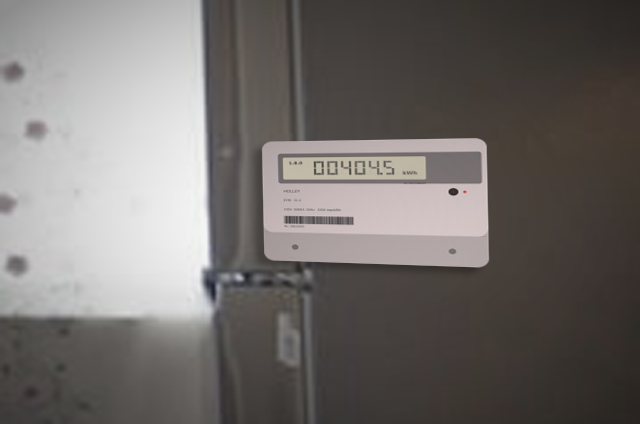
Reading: 404.5 kWh
